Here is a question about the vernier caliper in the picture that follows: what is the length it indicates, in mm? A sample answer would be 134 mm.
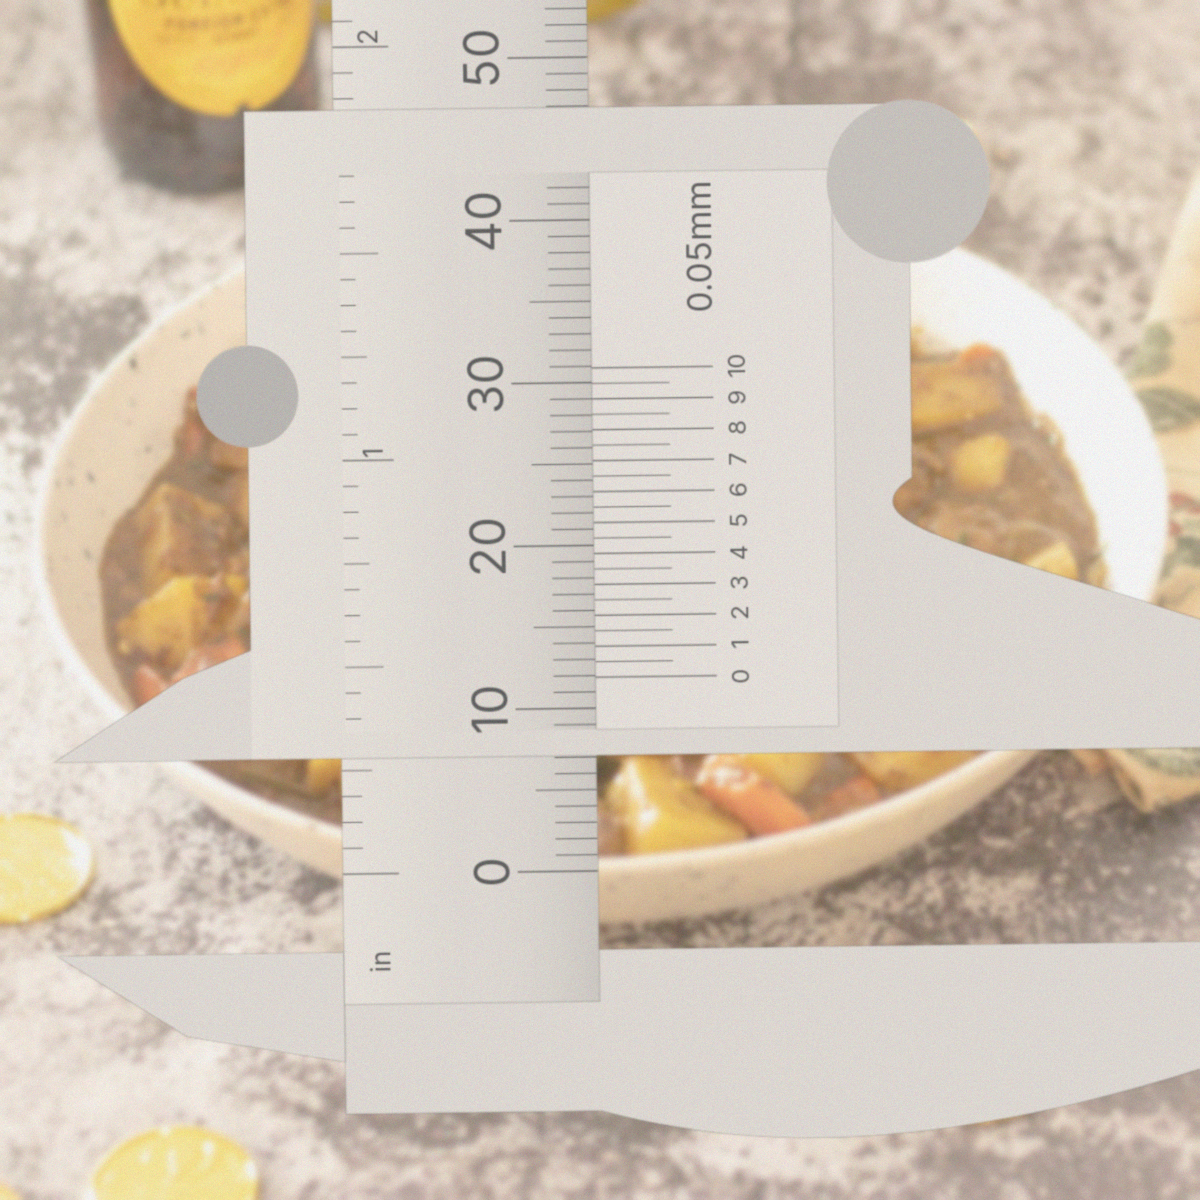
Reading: 11.9 mm
